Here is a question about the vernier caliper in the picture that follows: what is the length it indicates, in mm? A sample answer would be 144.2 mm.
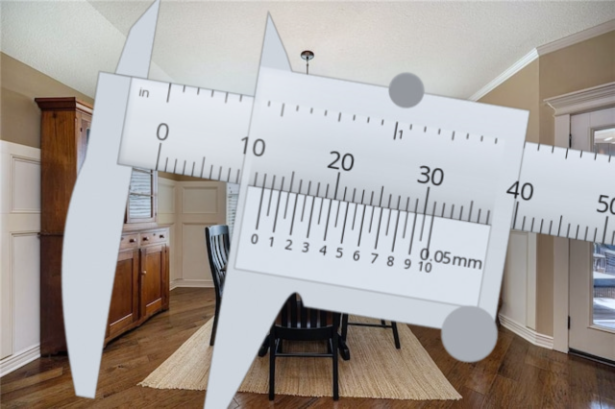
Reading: 12.0 mm
